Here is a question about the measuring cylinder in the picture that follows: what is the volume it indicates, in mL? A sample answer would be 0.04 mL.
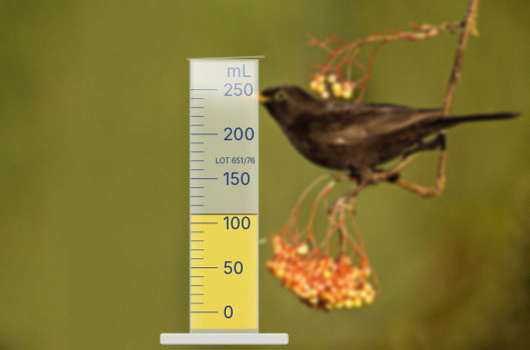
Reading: 110 mL
